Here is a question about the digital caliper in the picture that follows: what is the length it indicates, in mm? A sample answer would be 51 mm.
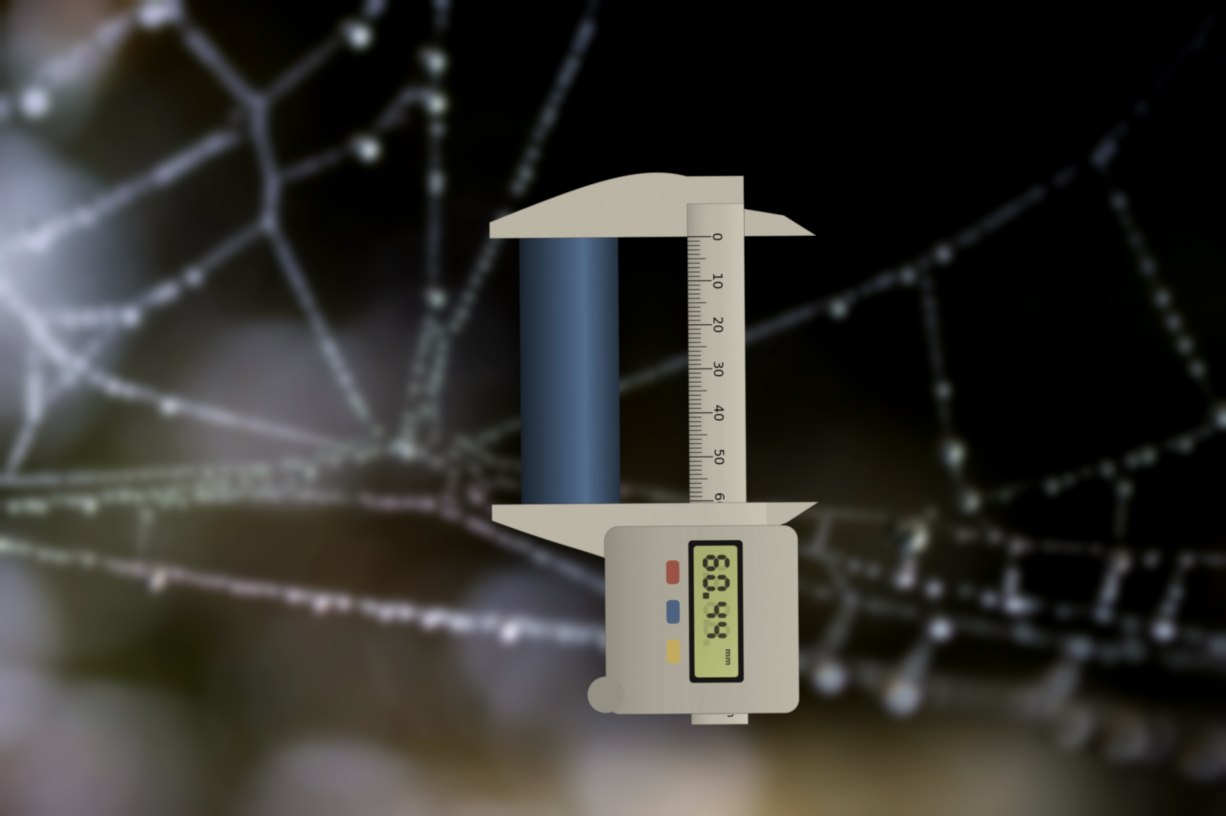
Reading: 60.44 mm
